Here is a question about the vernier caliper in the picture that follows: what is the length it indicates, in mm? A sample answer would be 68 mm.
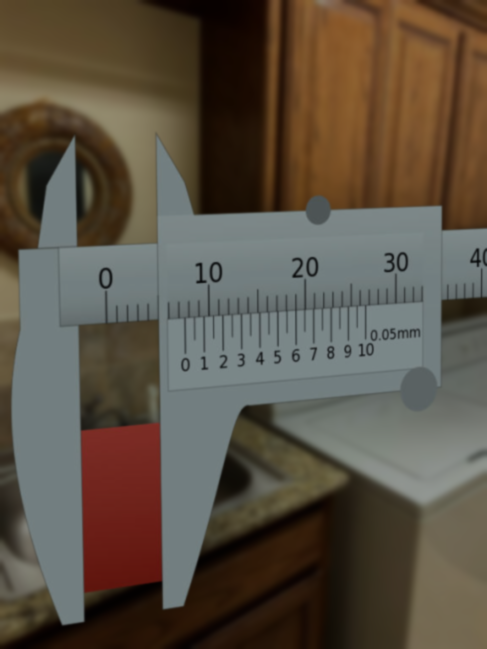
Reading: 7.6 mm
